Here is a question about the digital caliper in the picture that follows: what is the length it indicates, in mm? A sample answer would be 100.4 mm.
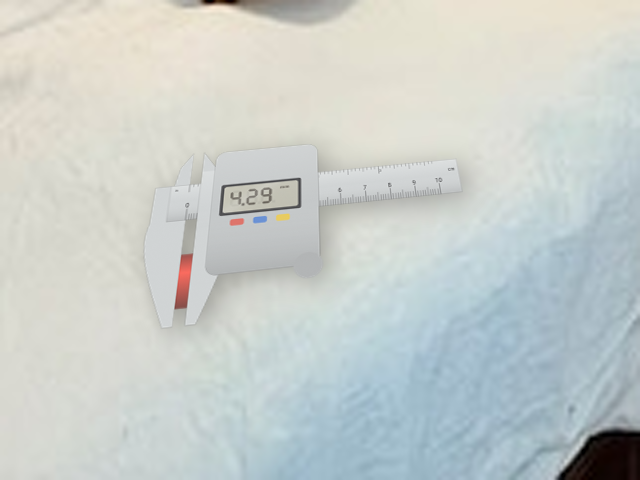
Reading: 4.29 mm
